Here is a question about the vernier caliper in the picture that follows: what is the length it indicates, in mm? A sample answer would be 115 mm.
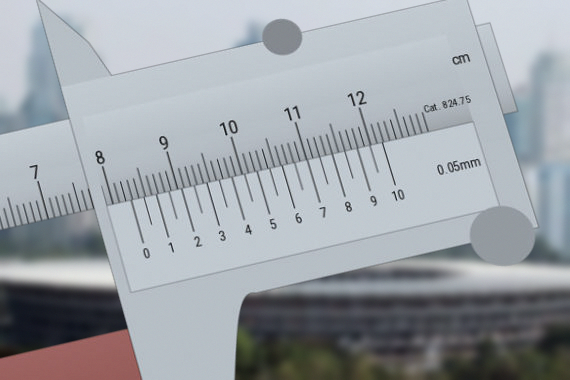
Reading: 82.8 mm
